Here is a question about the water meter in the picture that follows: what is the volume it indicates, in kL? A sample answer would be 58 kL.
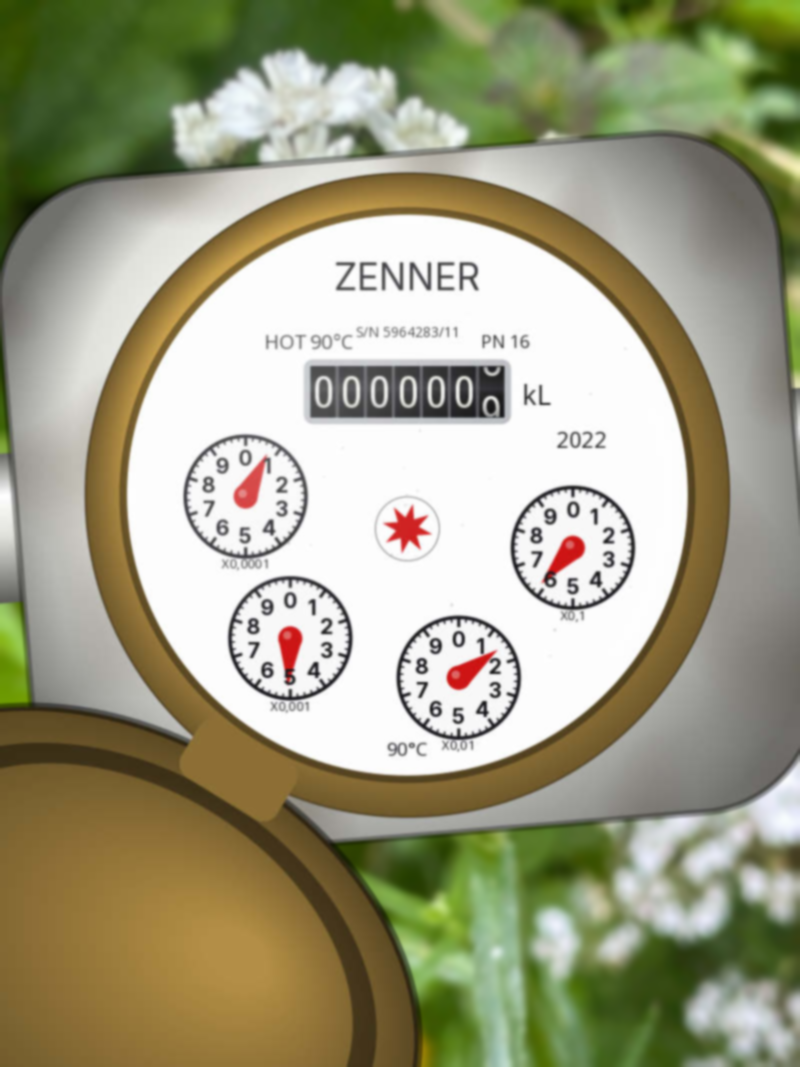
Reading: 8.6150 kL
